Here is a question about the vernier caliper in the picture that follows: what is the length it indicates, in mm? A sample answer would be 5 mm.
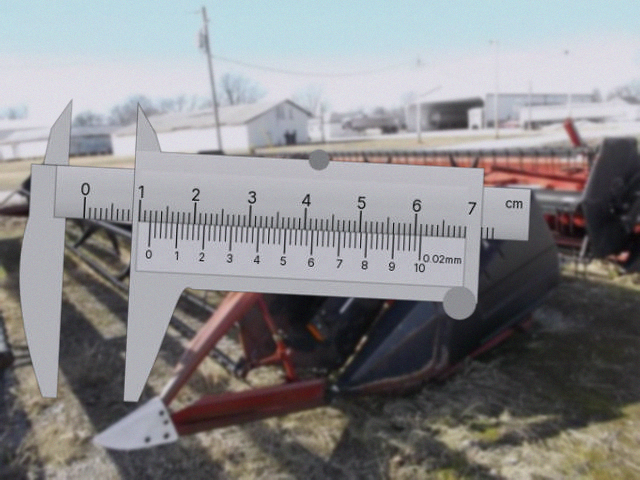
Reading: 12.0 mm
